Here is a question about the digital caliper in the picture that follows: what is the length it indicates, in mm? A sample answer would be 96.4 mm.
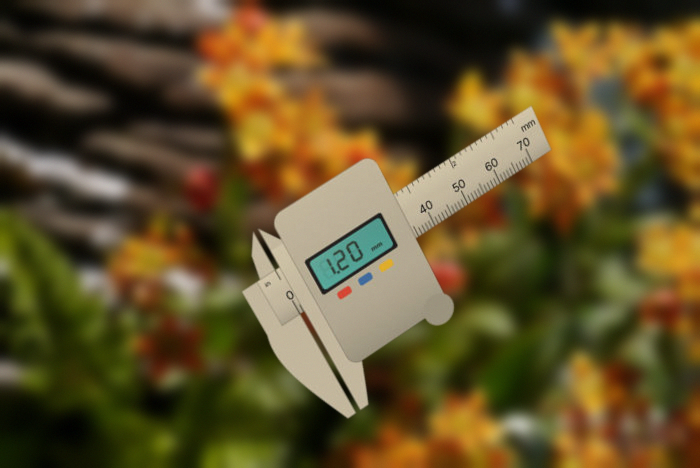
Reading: 1.20 mm
